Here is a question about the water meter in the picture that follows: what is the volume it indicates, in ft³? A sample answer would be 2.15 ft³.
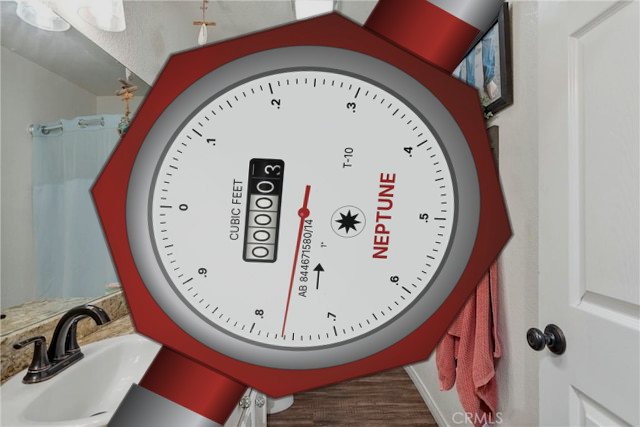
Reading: 2.76 ft³
